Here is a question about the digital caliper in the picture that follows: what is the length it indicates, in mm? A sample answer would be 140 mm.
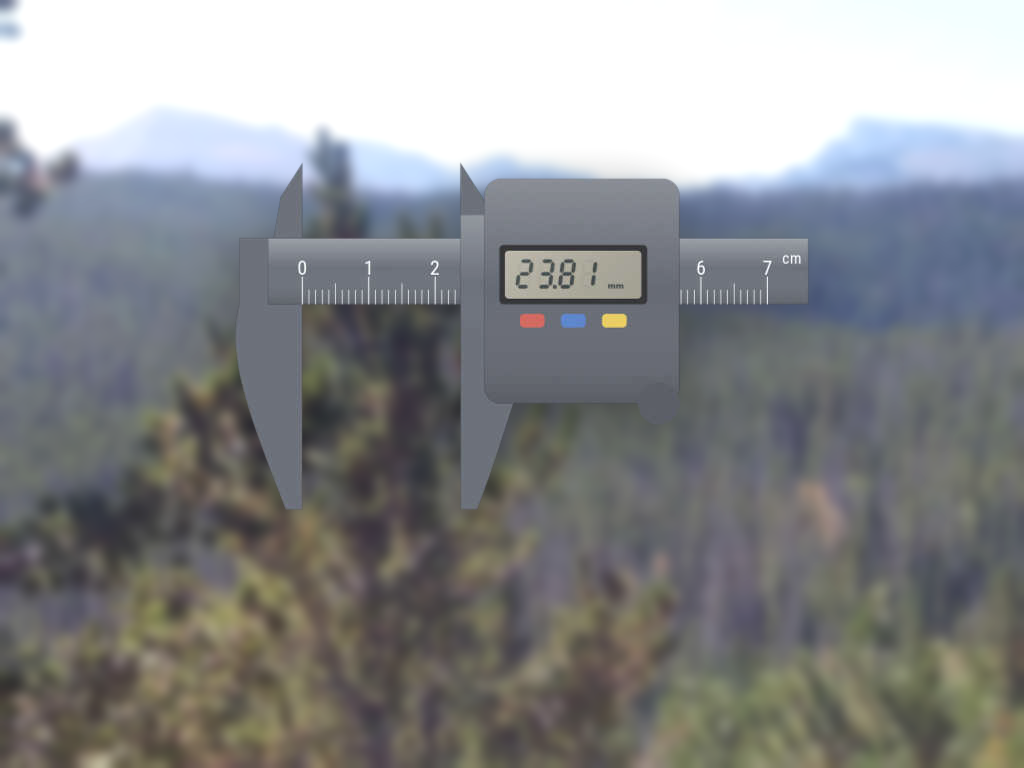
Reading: 23.81 mm
